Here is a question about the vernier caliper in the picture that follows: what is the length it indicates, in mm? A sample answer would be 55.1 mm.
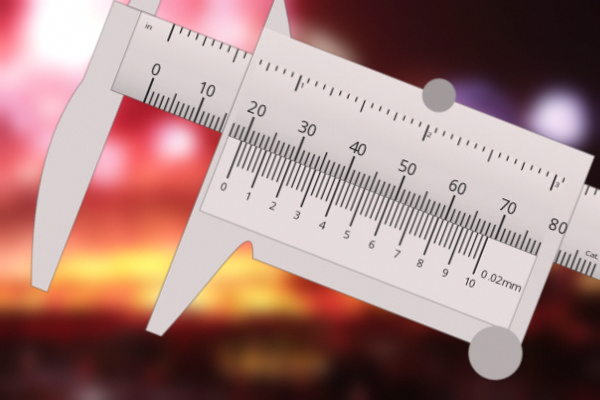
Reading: 19.5 mm
